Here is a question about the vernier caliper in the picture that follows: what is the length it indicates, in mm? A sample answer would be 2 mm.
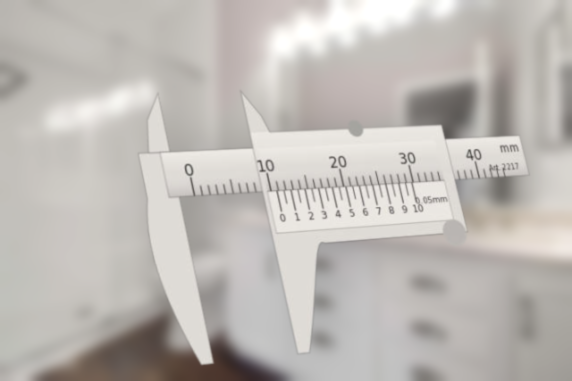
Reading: 10.8 mm
